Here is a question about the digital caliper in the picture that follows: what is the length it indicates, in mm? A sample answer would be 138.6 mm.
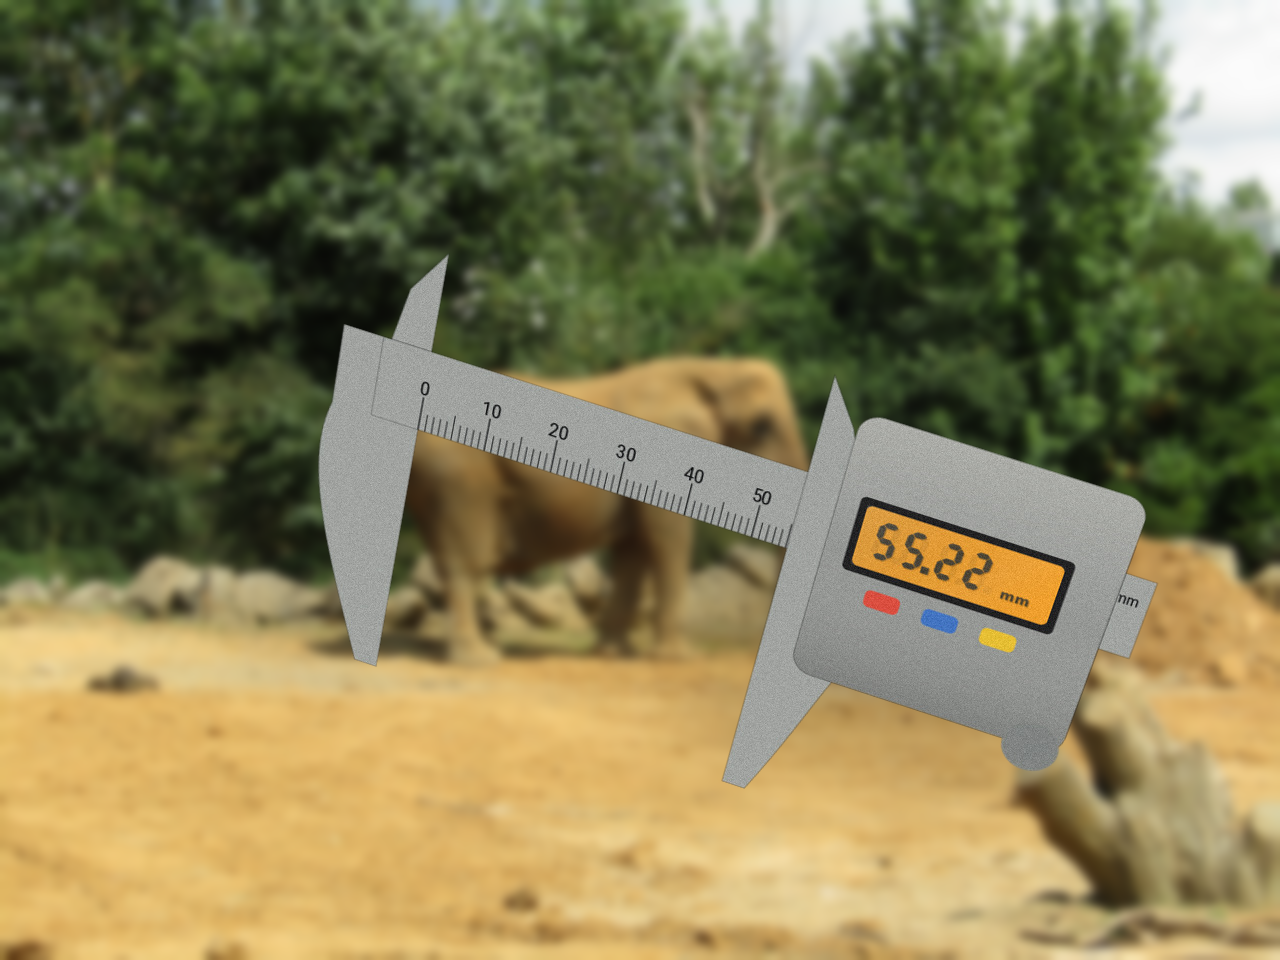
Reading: 55.22 mm
